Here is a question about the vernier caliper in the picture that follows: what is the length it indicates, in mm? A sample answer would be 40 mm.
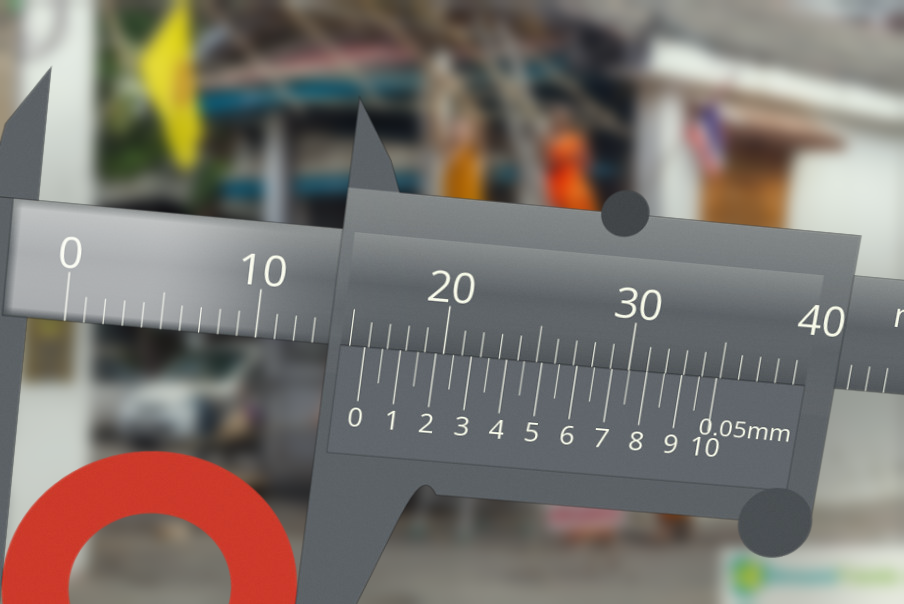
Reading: 15.8 mm
